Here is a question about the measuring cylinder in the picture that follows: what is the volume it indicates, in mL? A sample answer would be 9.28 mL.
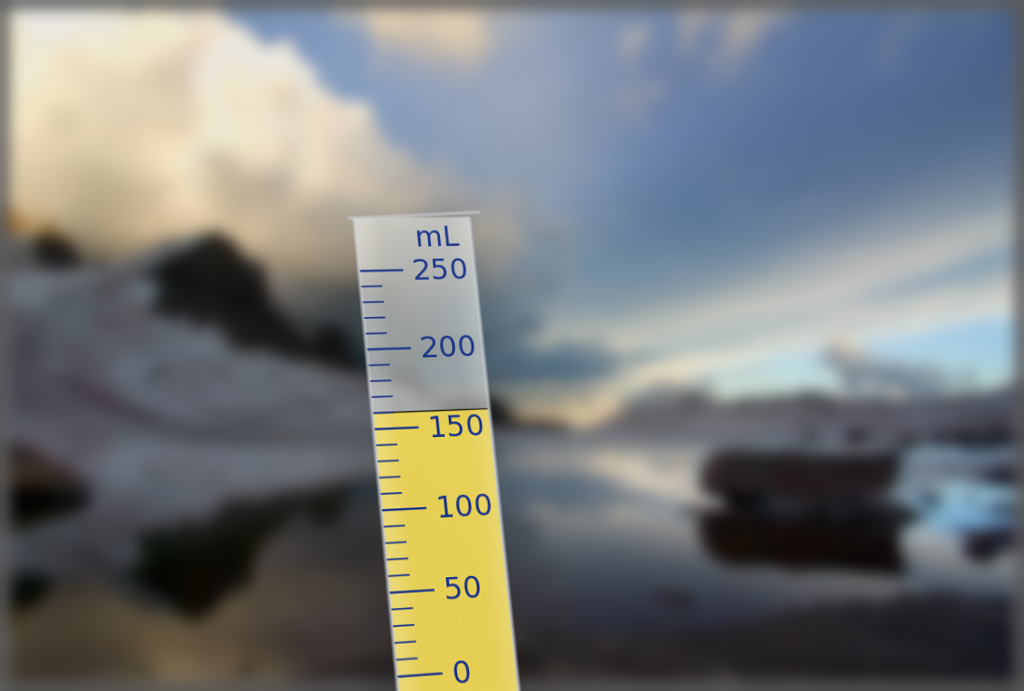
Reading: 160 mL
